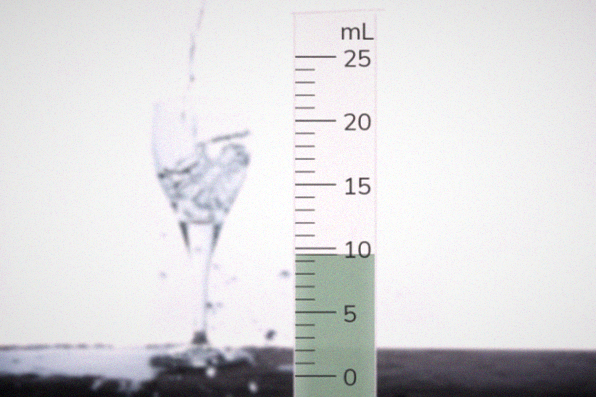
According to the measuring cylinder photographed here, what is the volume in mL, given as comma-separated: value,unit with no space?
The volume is 9.5,mL
